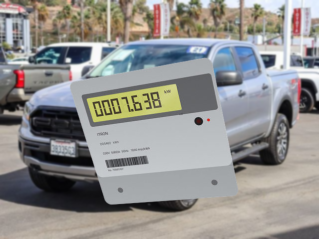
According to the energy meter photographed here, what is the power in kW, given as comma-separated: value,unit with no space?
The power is 7.638,kW
